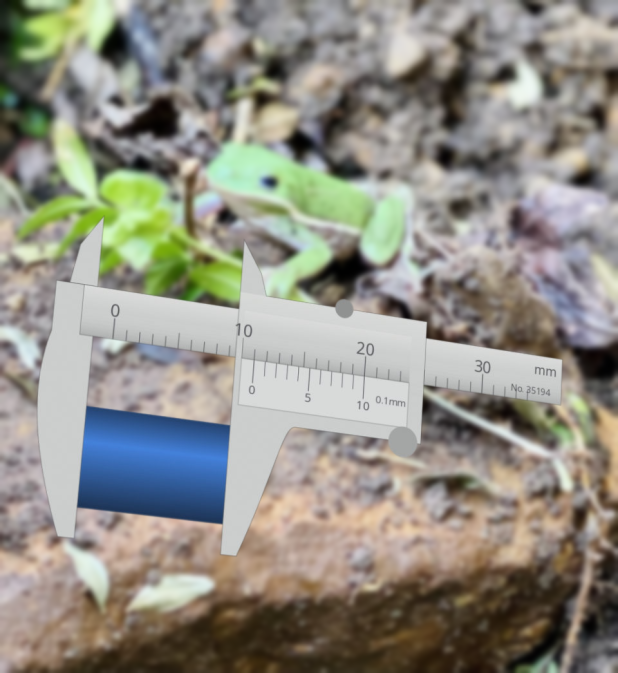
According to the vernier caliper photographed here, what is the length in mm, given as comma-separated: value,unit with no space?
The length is 11.0,mm
